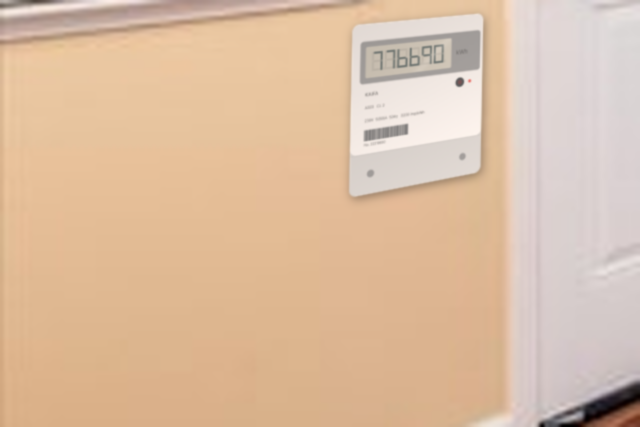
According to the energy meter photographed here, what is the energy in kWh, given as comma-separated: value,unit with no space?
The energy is 776690,kWh
